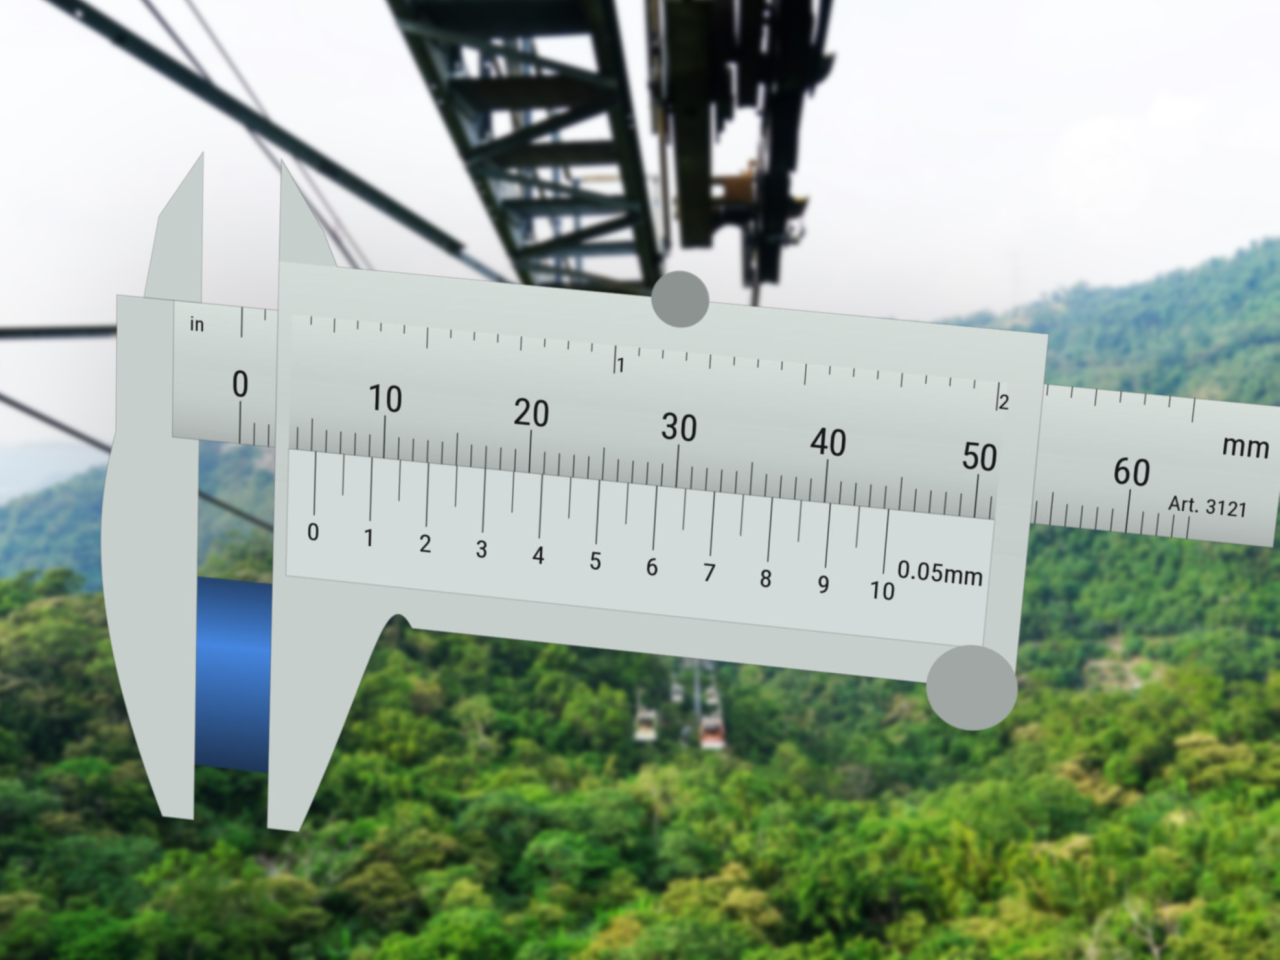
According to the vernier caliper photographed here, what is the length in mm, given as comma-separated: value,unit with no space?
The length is 5.3,mm
